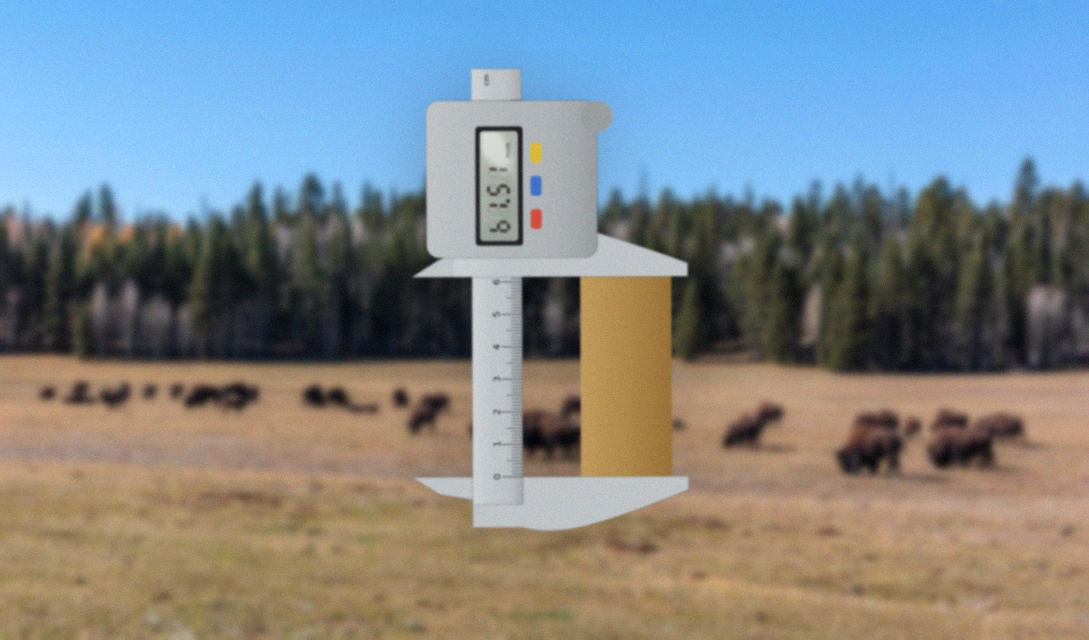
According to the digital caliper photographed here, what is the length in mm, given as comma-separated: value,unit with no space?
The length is 61.51,mm
